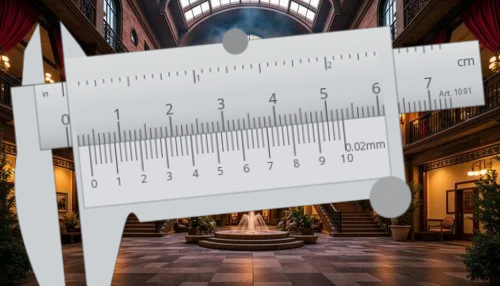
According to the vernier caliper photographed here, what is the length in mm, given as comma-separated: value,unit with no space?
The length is 4.0,mm
